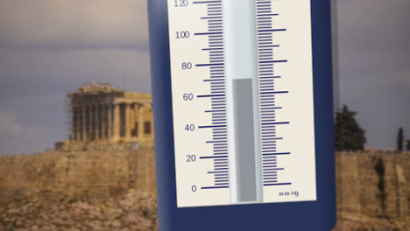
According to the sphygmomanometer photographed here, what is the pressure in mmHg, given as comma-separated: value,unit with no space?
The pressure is 70,mmHg
